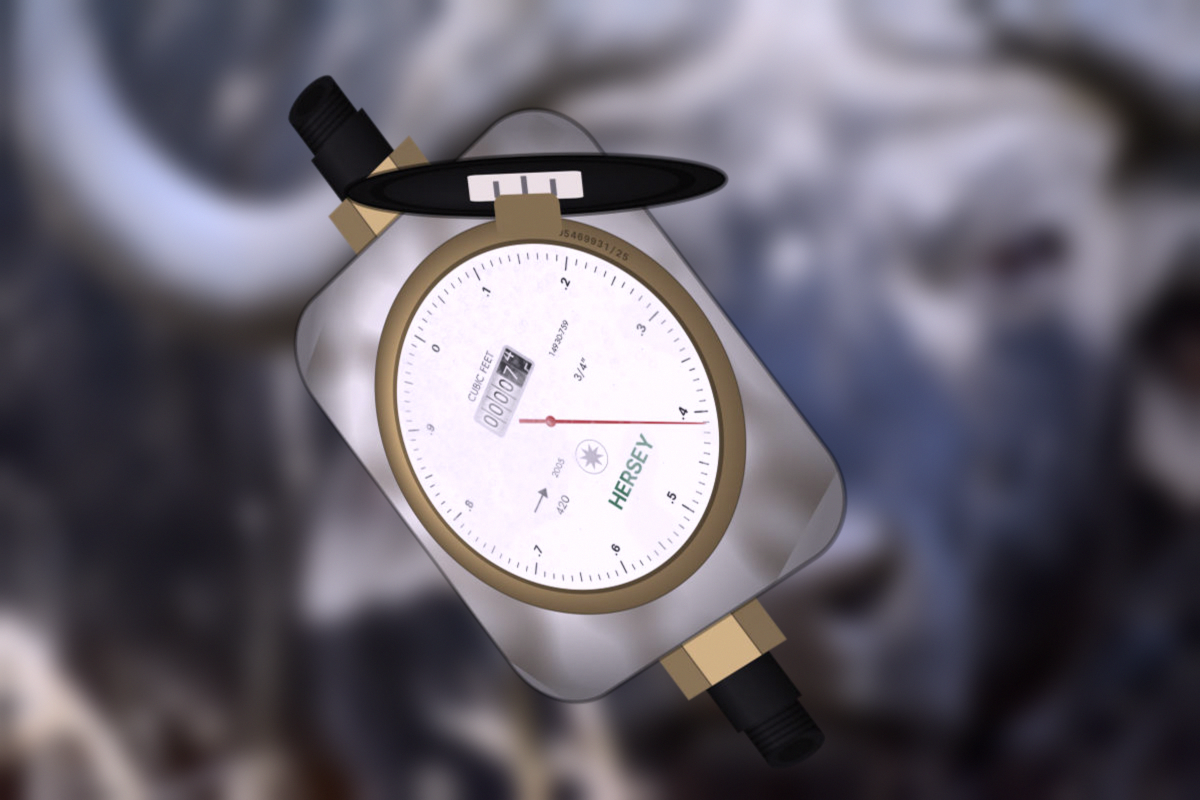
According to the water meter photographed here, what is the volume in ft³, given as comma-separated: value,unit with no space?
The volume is 74.41,ft³
